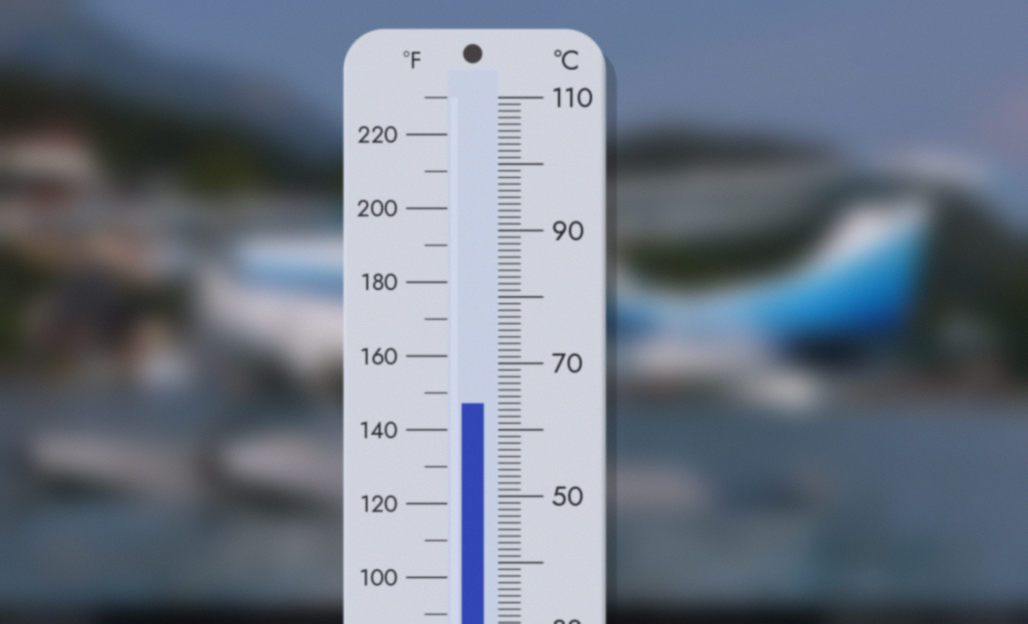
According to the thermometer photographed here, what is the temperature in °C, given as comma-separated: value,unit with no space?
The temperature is 64,°C
